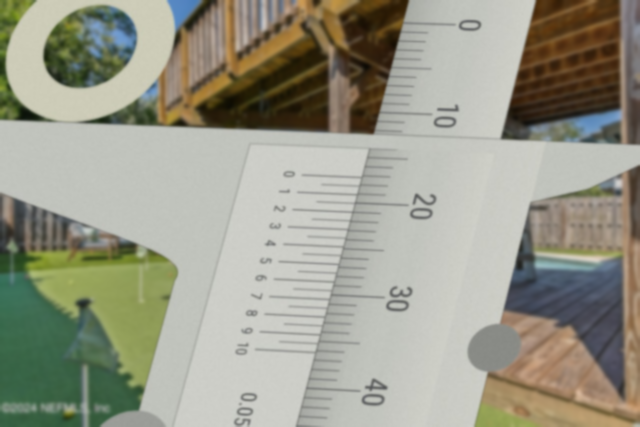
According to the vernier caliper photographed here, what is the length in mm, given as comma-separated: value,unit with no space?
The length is 17.2,mm
